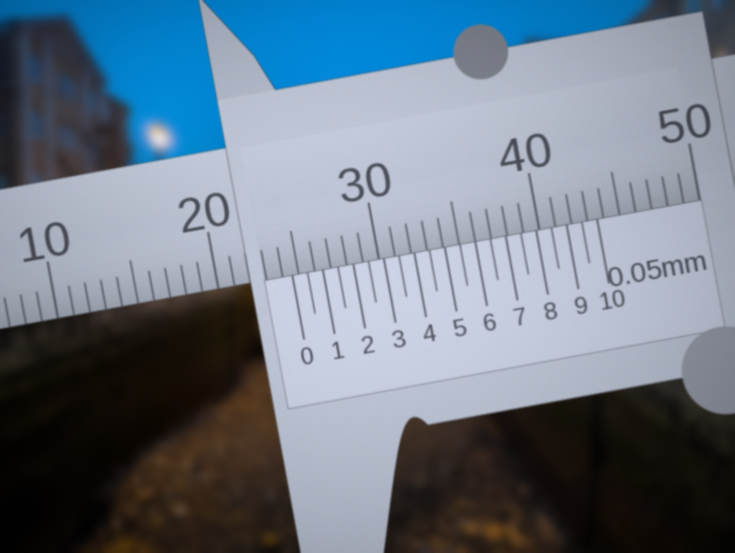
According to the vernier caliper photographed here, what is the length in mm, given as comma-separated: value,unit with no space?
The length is 24.6,mm
